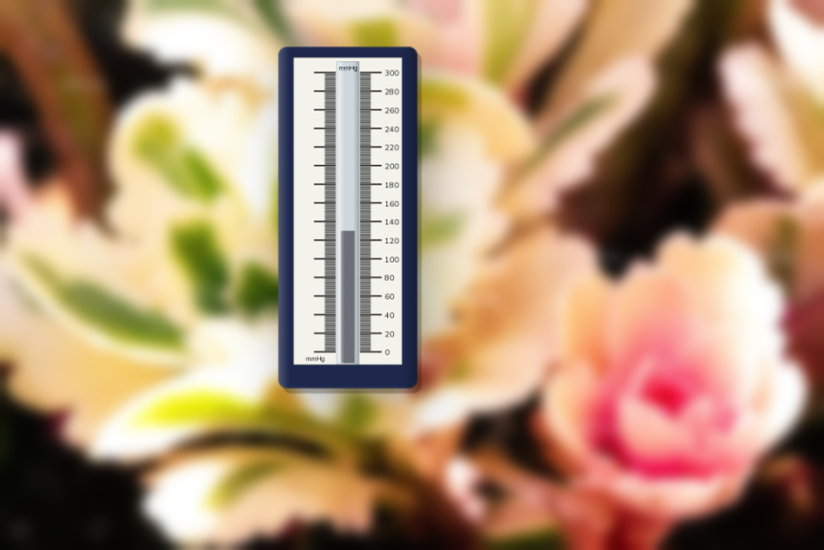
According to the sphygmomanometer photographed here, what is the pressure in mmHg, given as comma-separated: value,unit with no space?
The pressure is 130,mmHg
